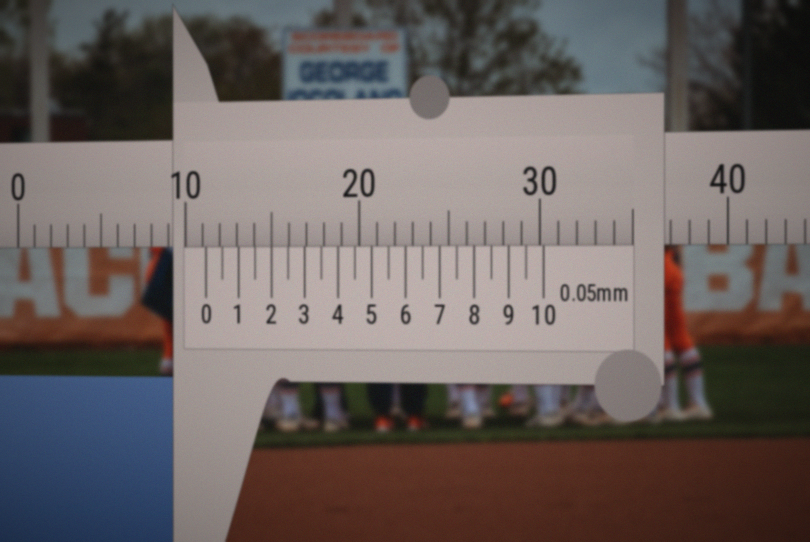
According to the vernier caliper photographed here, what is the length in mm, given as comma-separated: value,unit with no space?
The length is 11.2,mm
